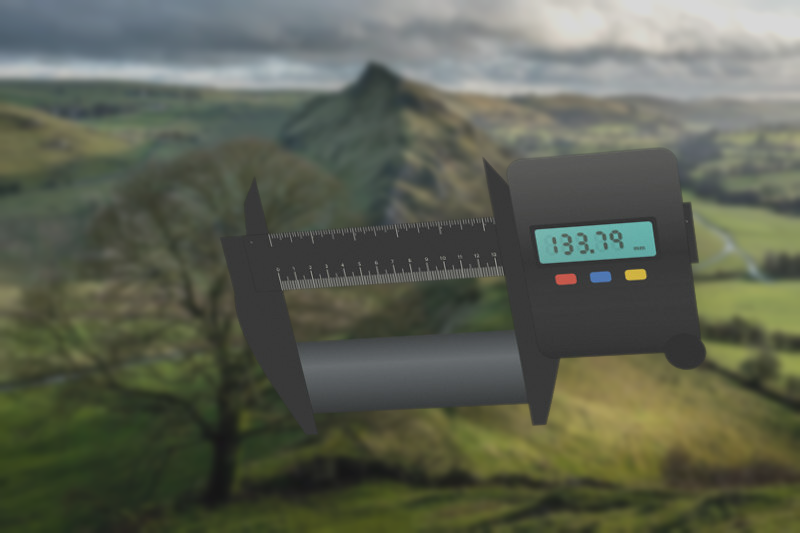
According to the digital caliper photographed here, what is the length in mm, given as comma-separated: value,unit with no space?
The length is 133.79,mm
